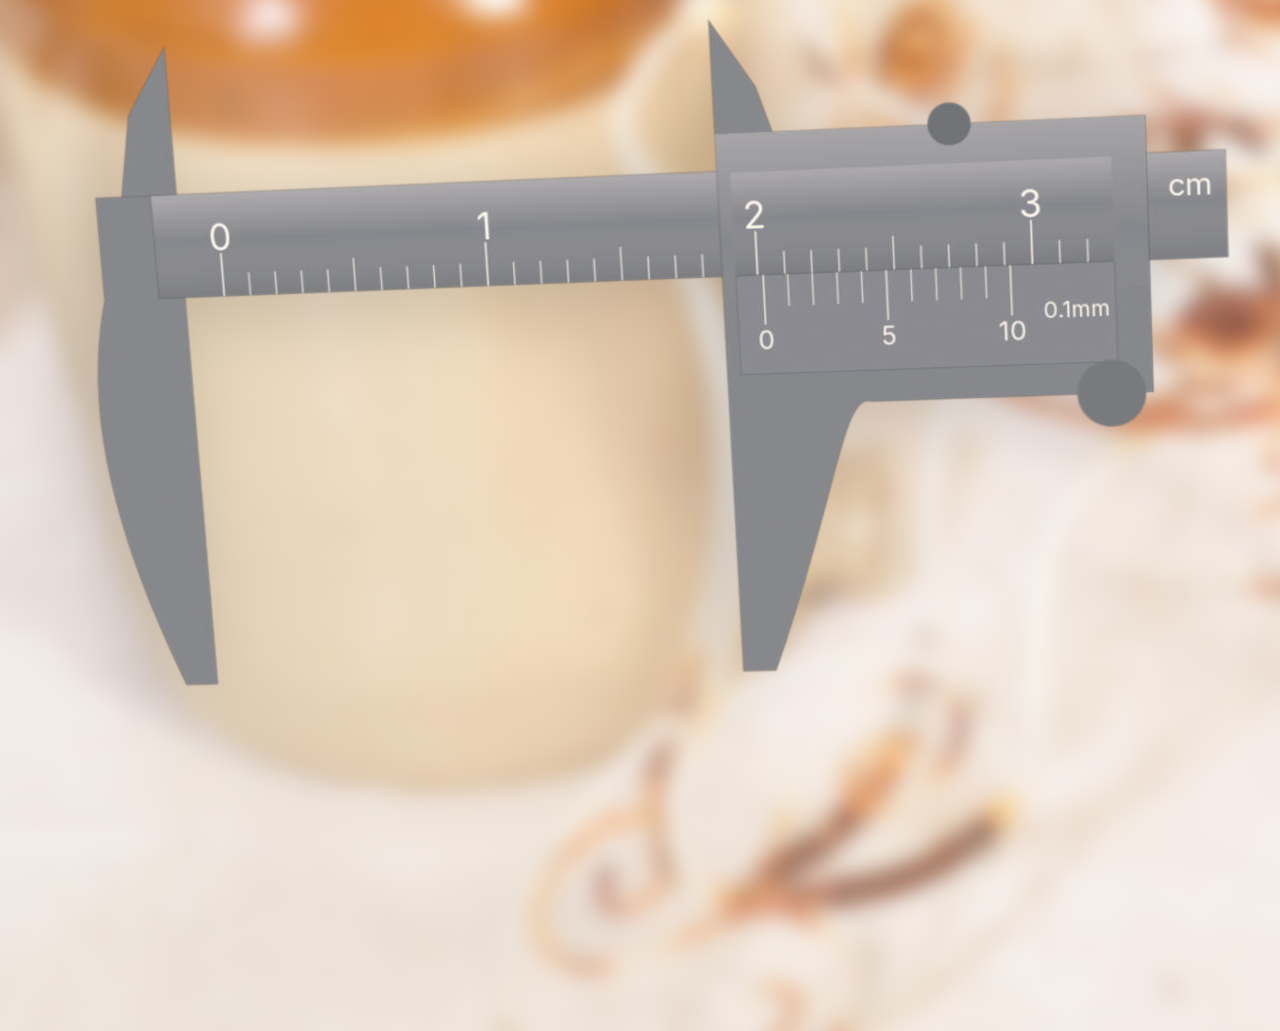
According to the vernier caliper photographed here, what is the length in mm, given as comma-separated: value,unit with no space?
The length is 20.2,mm
